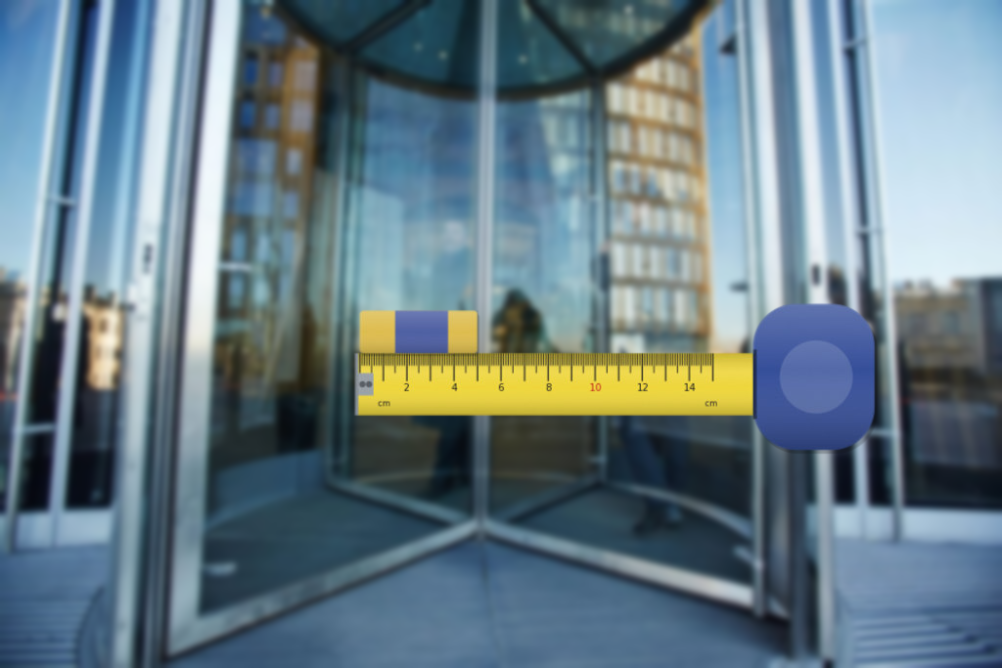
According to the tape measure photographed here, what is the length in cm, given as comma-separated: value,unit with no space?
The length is 5,cm
